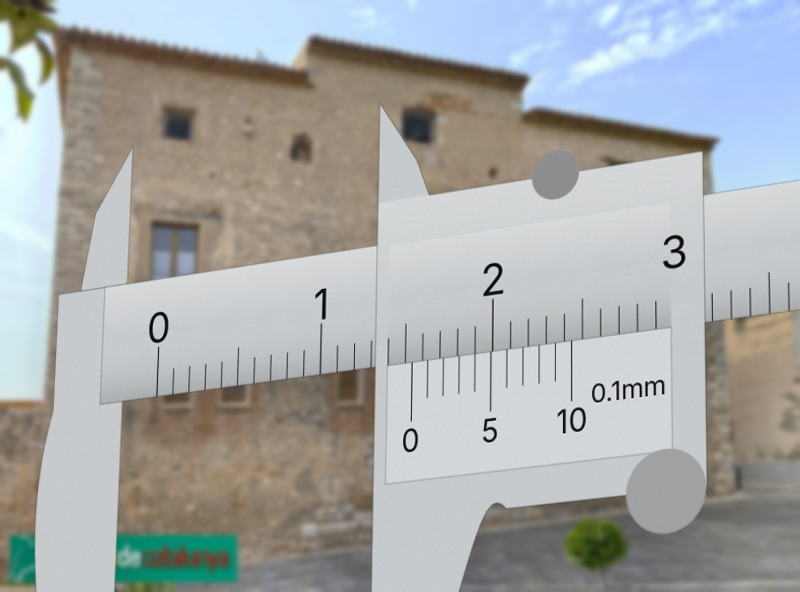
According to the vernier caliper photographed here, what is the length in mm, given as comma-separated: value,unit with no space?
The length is 15.4,mm
